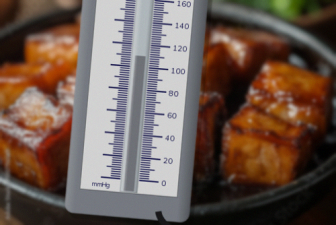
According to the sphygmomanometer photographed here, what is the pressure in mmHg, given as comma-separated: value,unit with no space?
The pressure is 110,mmHg
